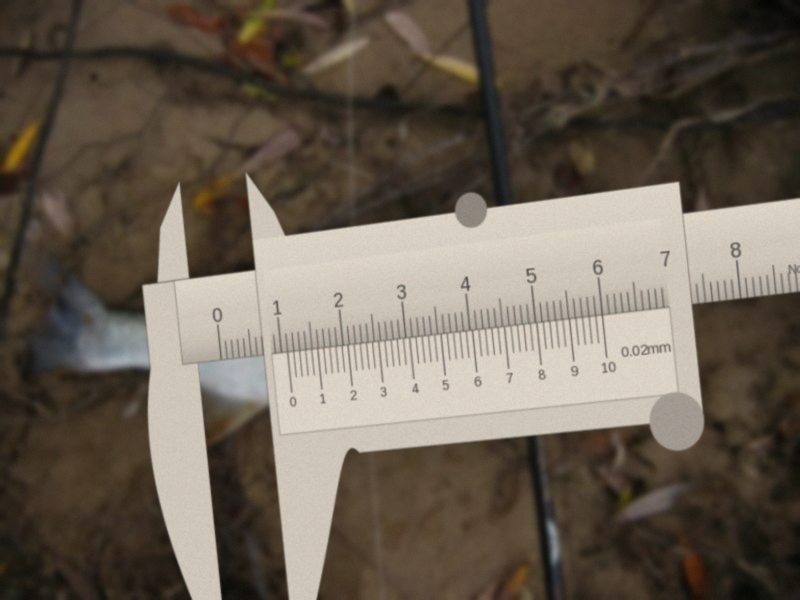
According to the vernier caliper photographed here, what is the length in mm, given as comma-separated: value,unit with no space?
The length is 11.0,mm
